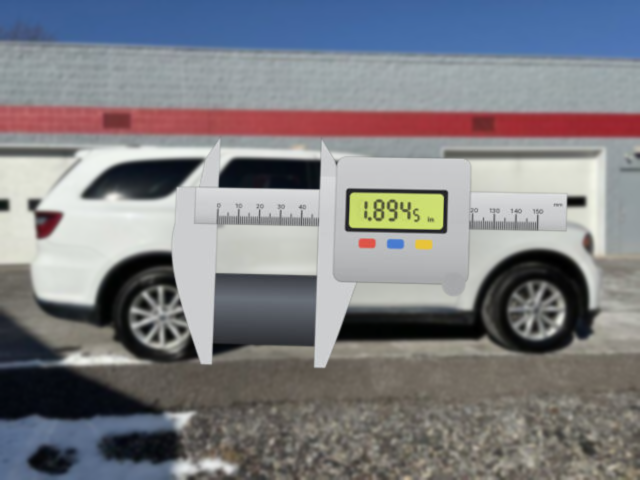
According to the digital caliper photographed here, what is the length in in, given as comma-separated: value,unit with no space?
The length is 1.8945,in
